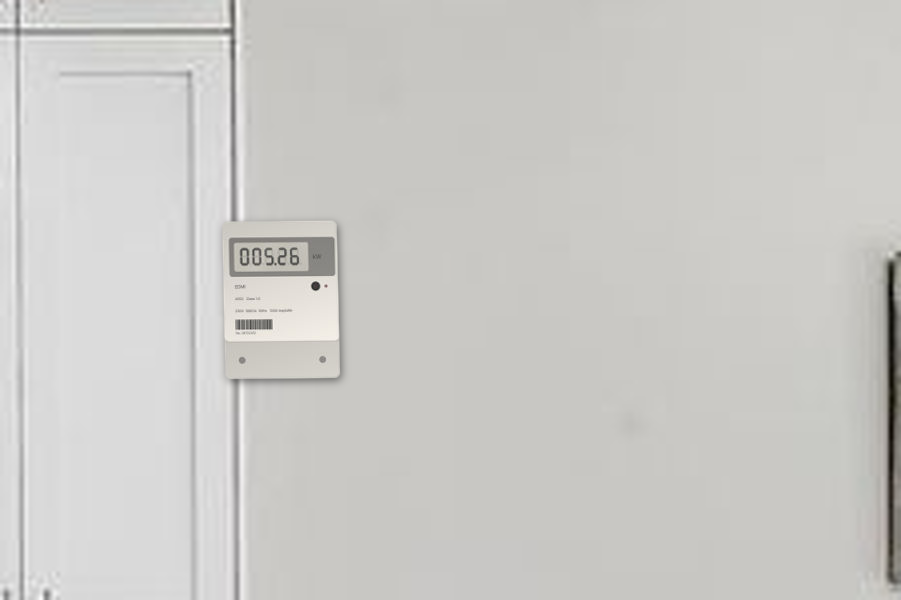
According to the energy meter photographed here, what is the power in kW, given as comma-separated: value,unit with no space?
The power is 5.26,kW
